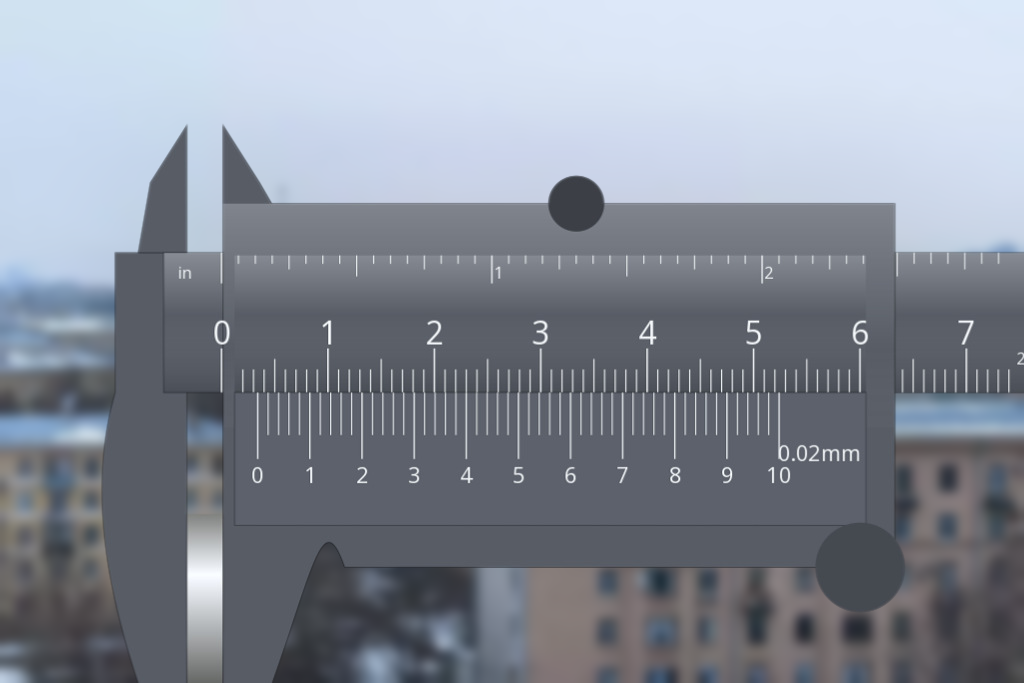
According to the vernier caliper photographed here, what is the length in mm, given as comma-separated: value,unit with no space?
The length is 3.4,mm
